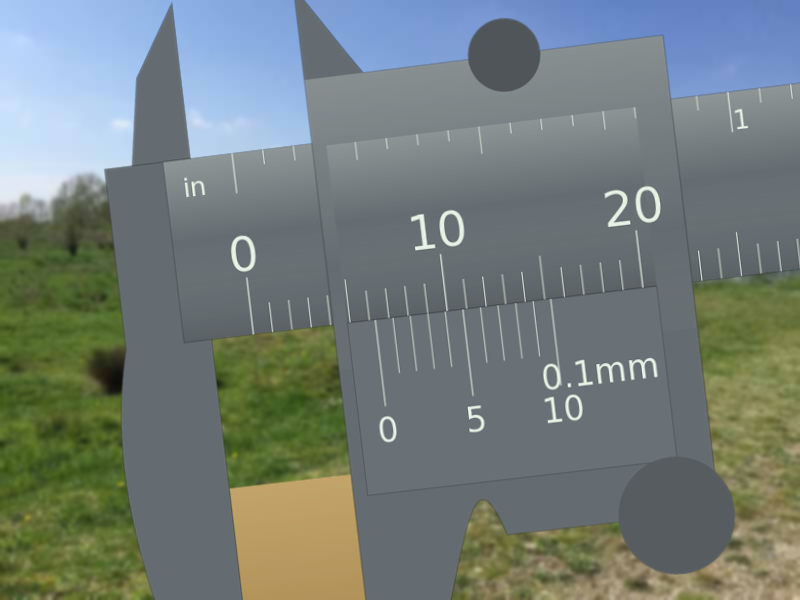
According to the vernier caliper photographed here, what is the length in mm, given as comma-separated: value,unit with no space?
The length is 6.3,mm
